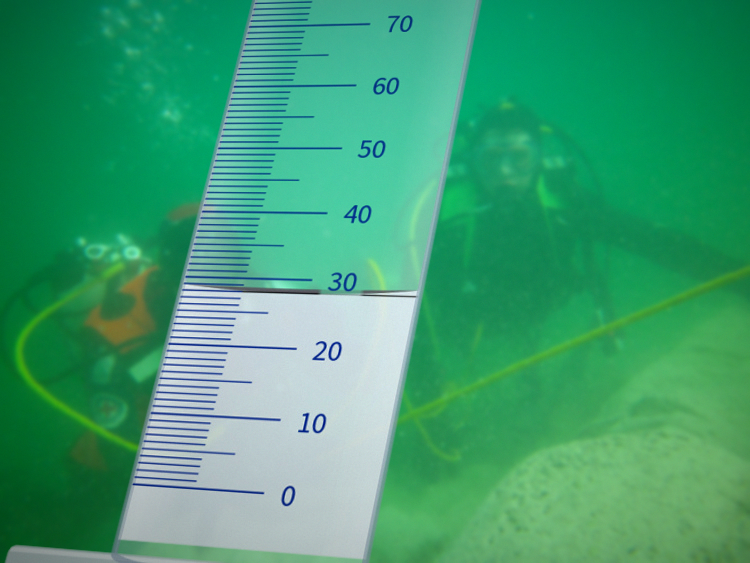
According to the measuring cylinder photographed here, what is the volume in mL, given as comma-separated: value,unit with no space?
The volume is 28,mL
